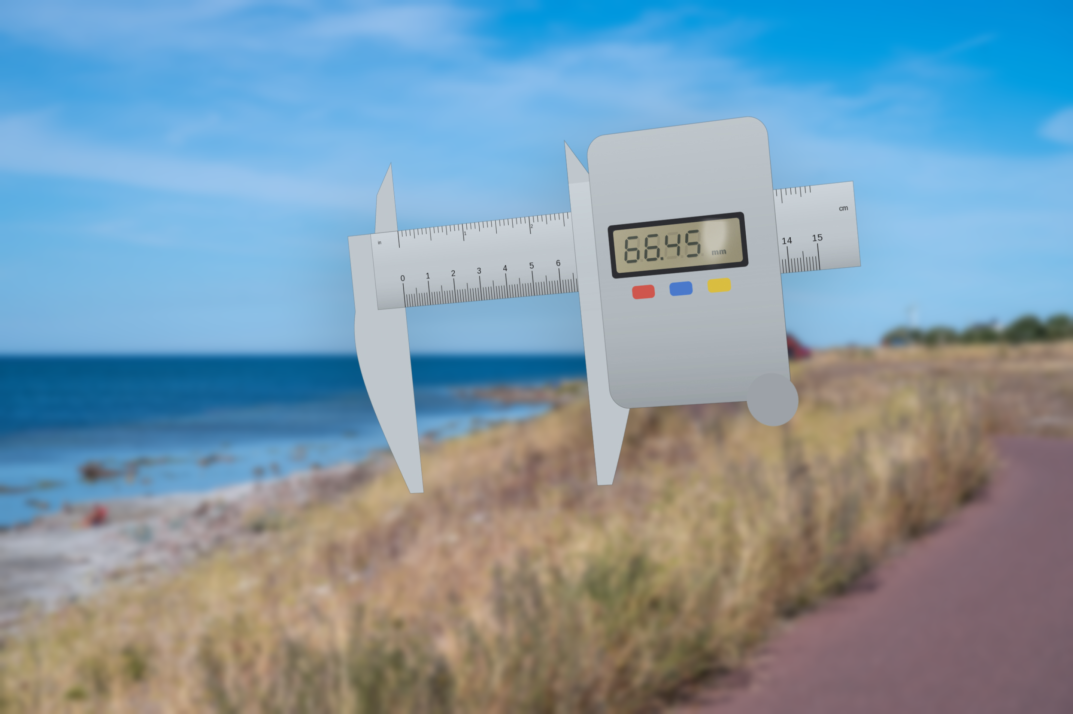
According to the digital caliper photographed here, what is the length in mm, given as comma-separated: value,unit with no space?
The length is 66.45,mm
